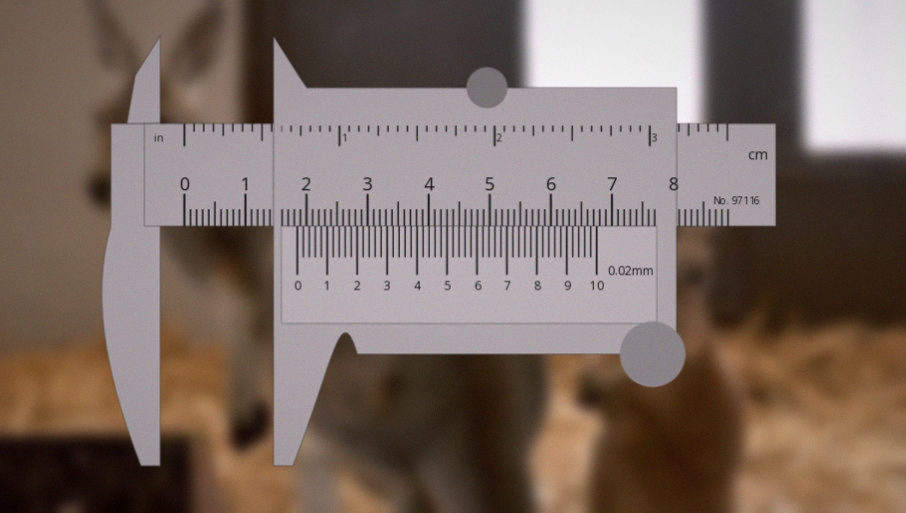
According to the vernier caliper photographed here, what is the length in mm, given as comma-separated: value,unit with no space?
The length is 18.5,mm
